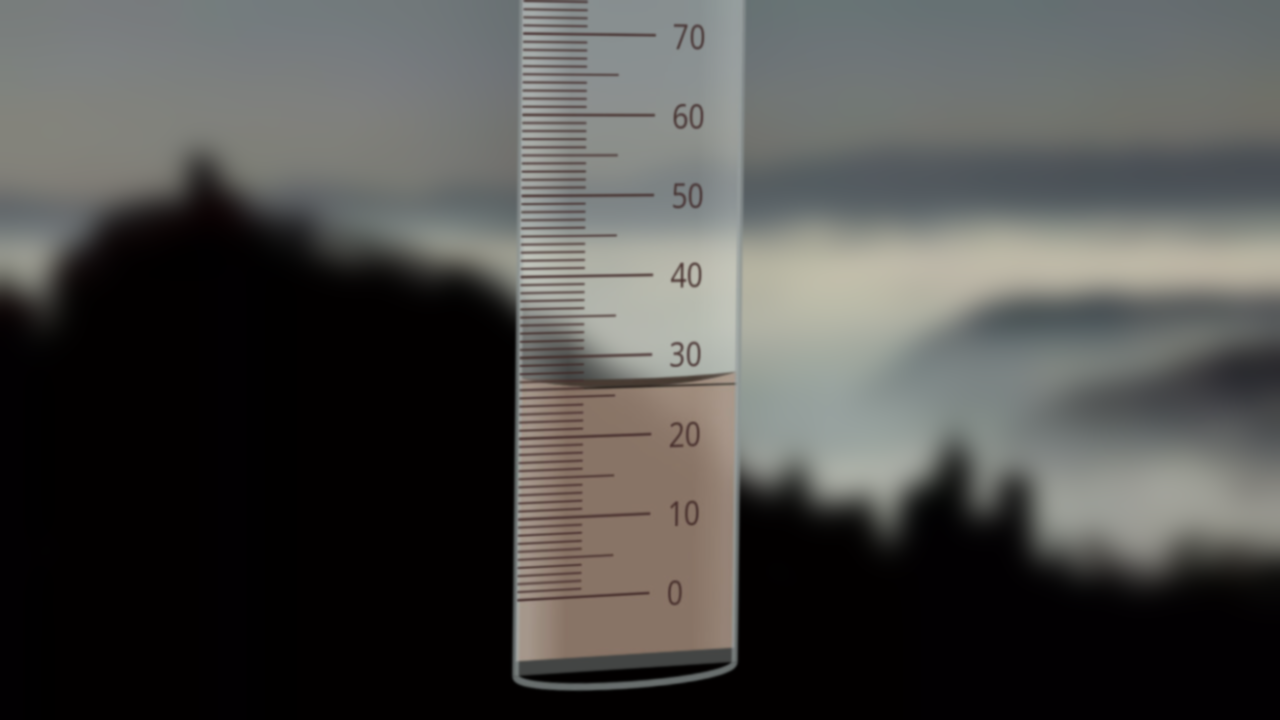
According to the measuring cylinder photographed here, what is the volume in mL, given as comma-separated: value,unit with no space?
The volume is 26,mL
